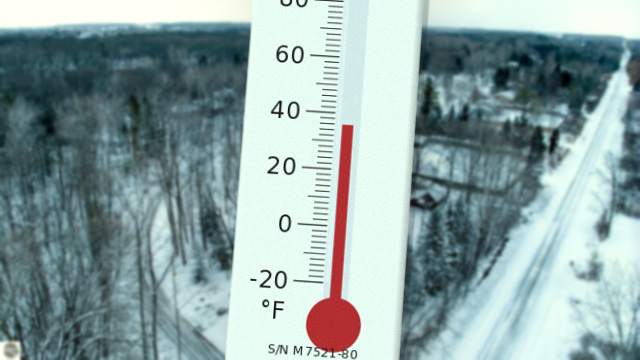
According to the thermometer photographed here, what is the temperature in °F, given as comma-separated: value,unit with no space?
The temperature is 36,°F
